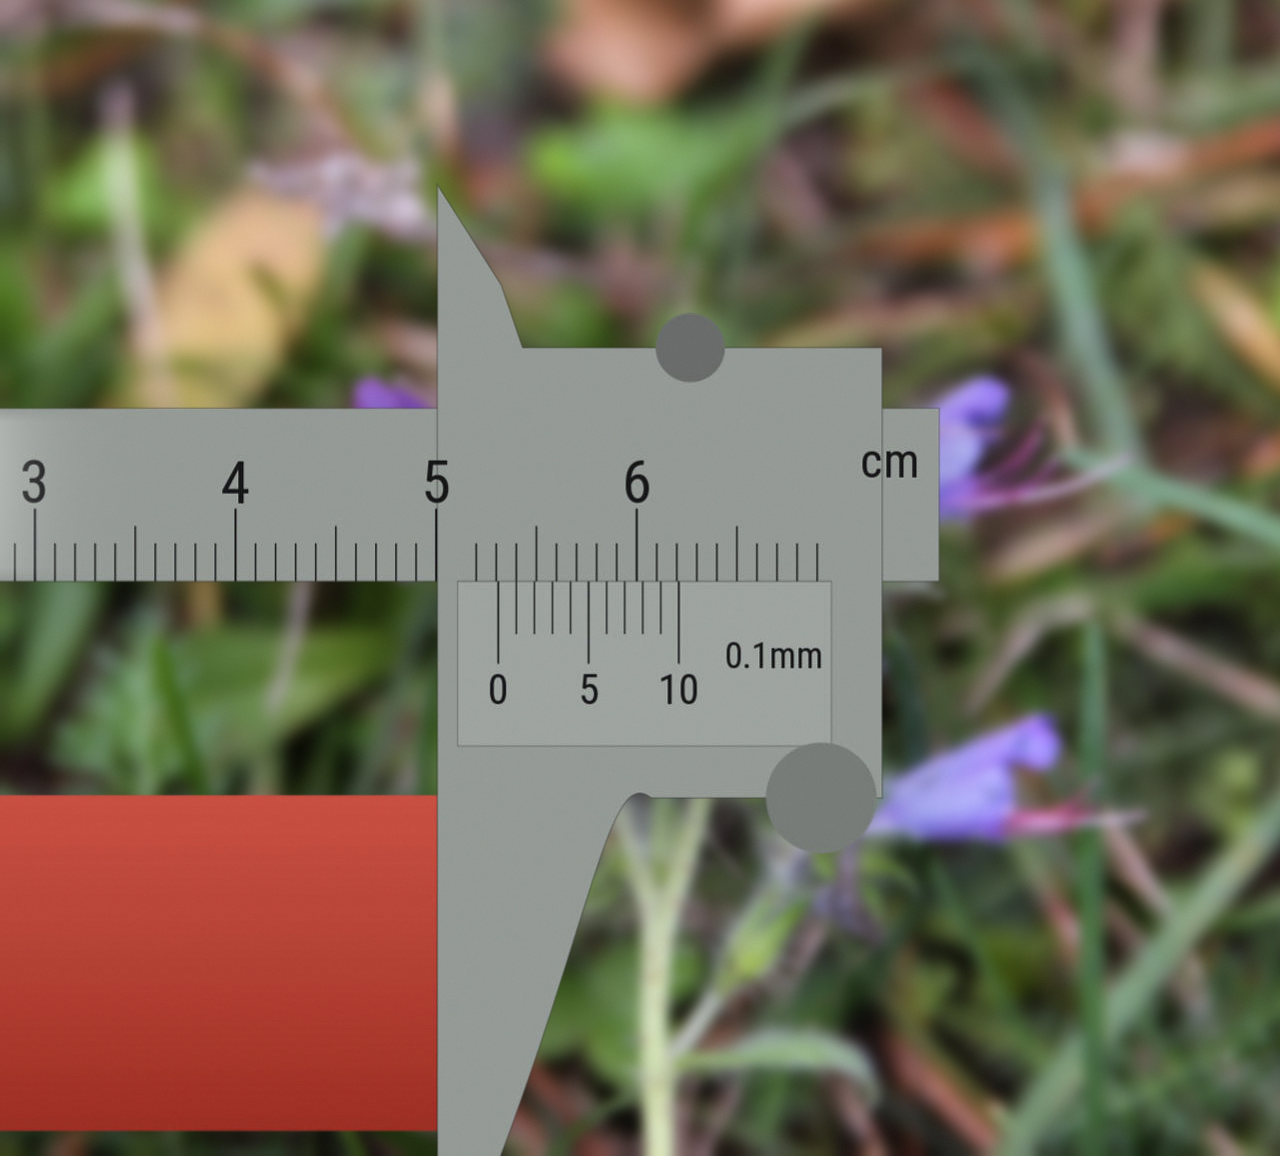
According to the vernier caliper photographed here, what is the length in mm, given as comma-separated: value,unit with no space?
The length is 53.1,mm
